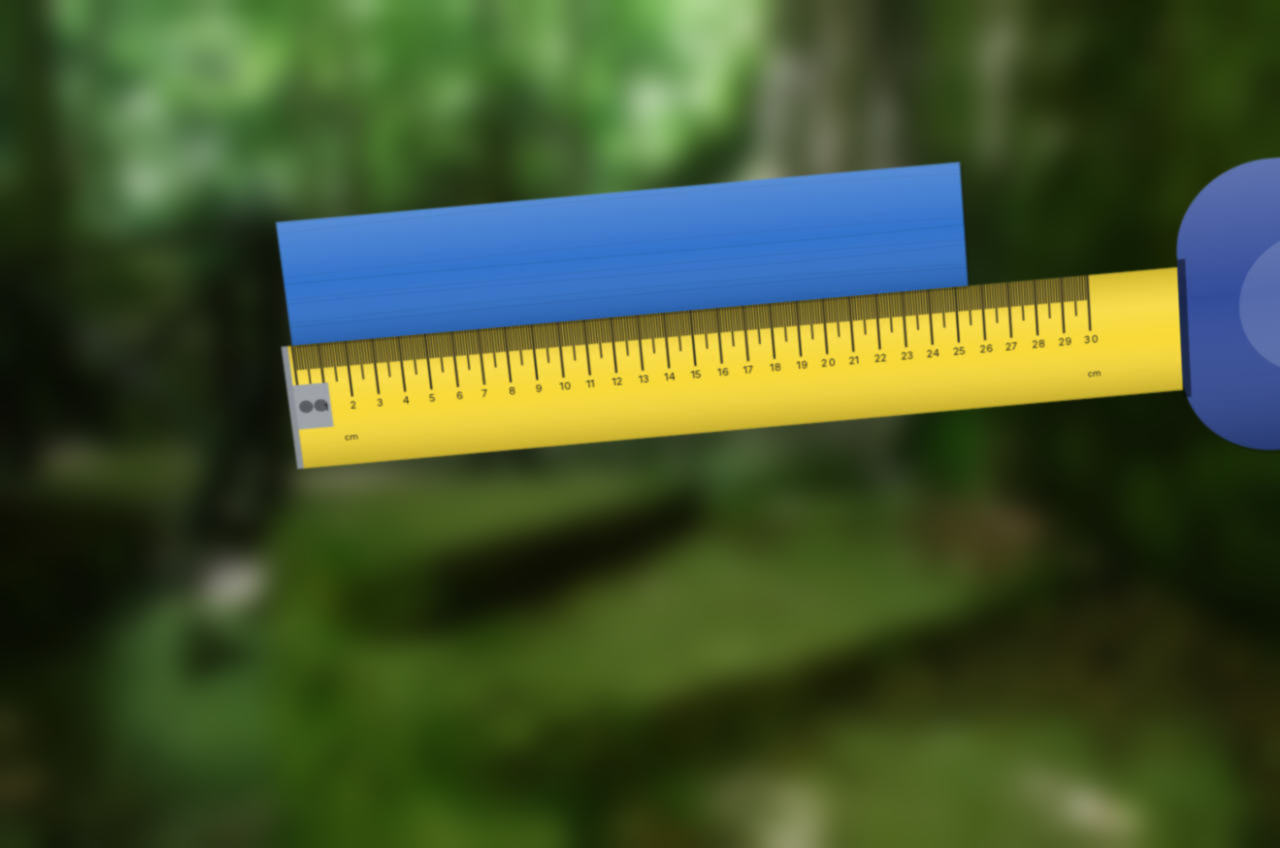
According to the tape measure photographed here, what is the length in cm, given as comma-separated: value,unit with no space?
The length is 25.5,cm
